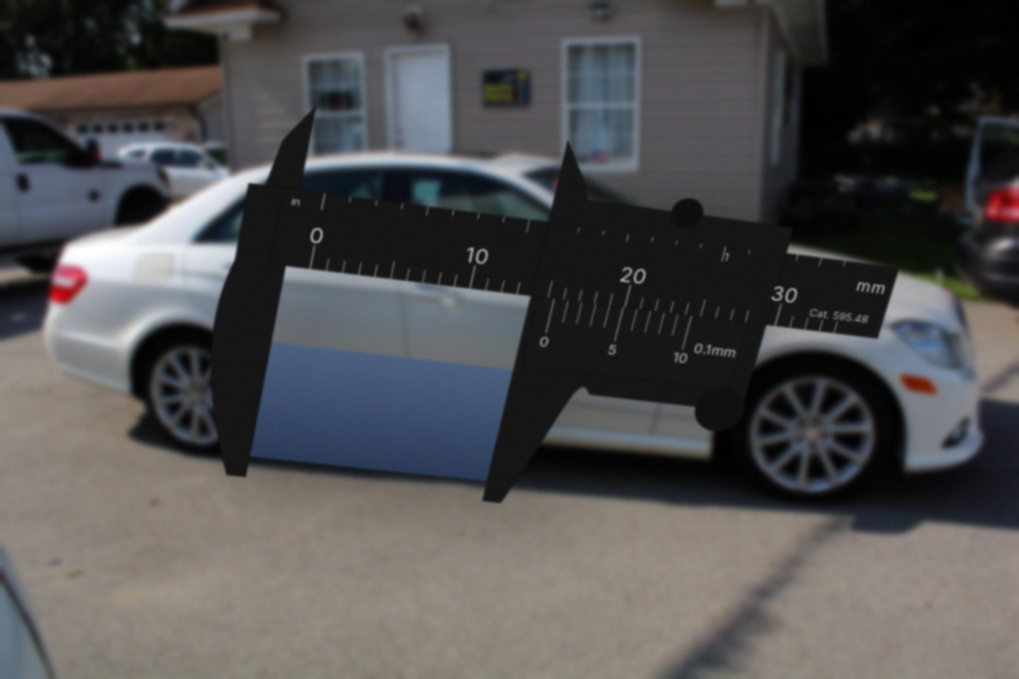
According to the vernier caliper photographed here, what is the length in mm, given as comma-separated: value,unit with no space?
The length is 15.4,mm
